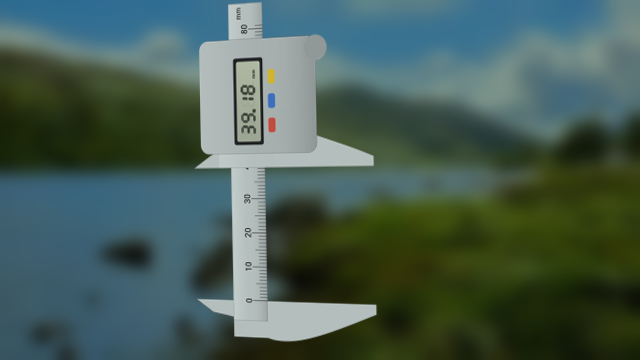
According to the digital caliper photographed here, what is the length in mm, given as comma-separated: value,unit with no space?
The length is 39.18,mm
